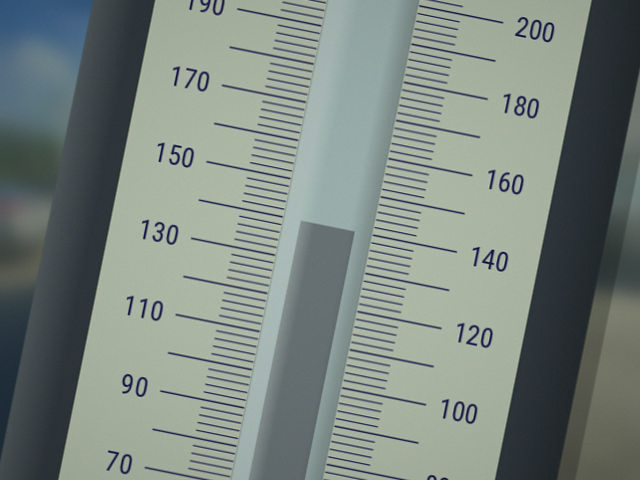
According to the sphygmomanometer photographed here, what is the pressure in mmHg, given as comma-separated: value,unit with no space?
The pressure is 140,mmHg
